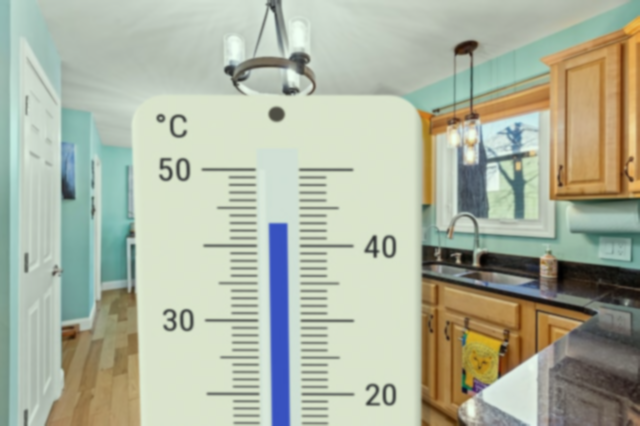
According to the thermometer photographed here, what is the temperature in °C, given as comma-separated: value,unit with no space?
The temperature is 43,°C
